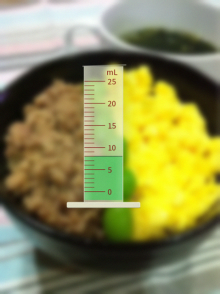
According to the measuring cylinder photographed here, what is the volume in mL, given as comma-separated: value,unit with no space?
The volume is 8,mL
